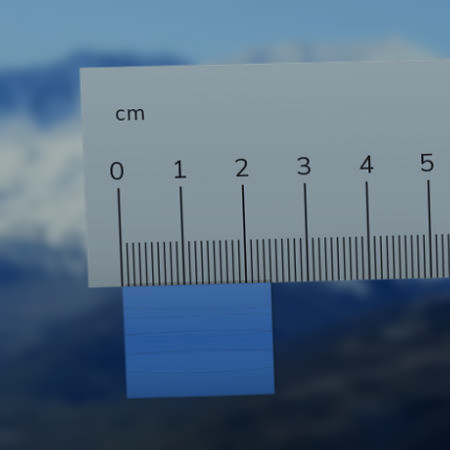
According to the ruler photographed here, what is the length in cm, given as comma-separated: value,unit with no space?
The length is 2.4,cm
